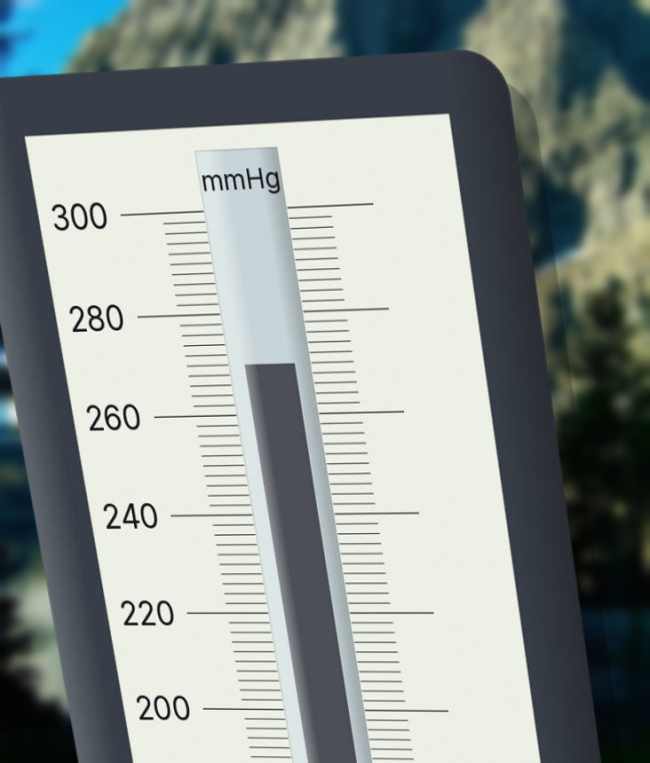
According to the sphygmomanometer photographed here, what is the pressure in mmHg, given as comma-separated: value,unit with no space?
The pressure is 270,mmHg
